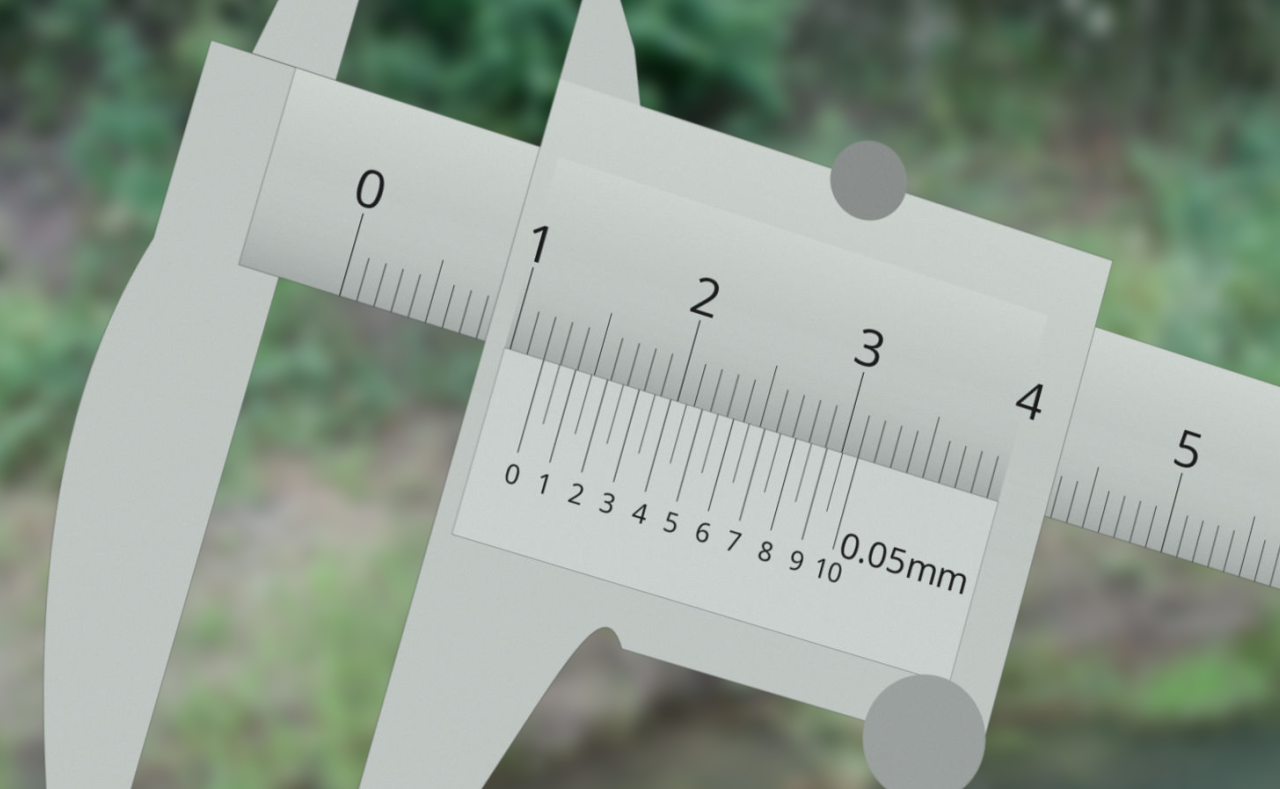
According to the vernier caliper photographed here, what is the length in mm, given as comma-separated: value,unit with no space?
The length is 12.0,mm
